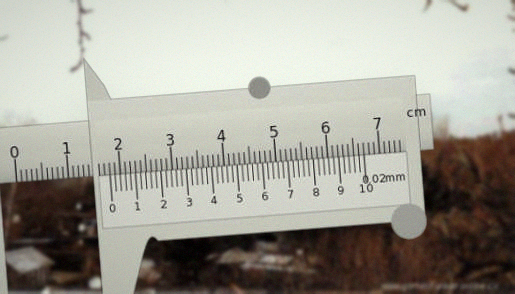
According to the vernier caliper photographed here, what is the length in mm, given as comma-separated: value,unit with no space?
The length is 18.0,mm
